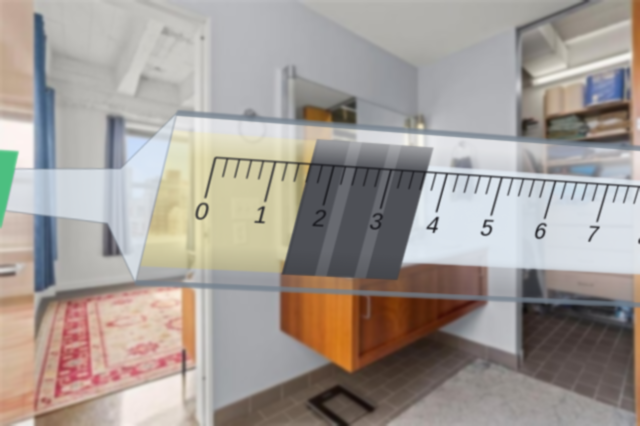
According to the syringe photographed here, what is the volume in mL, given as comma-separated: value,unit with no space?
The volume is 1.6,mL
